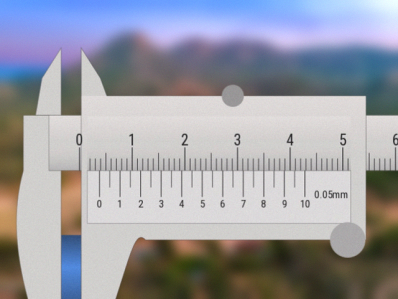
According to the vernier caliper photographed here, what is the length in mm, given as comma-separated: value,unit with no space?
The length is 3.8,mm
